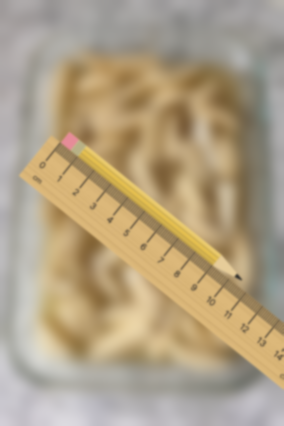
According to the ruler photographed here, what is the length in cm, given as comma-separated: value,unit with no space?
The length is 10.5,cm
